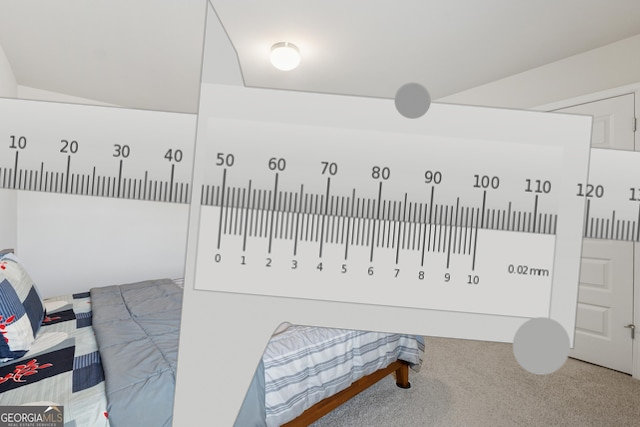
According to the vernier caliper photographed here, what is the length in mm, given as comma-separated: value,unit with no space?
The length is 50.0,mm
